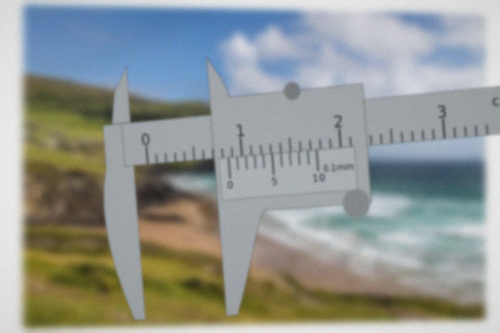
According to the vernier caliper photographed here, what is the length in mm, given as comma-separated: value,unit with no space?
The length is 8.6,mm
